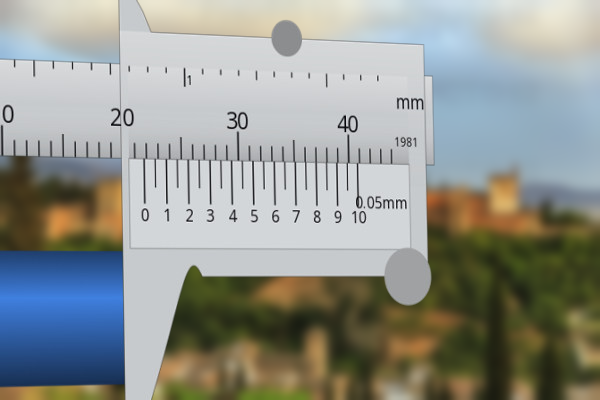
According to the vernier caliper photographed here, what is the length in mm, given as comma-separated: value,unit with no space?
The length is 21.8,mm
